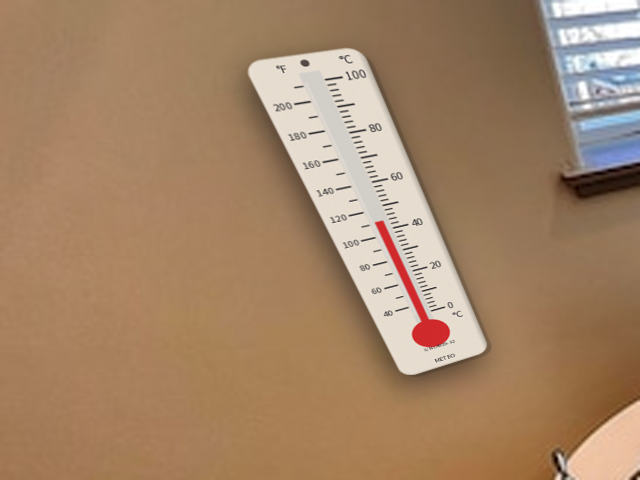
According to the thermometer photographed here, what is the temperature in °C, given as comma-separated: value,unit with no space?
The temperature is 44,°C
